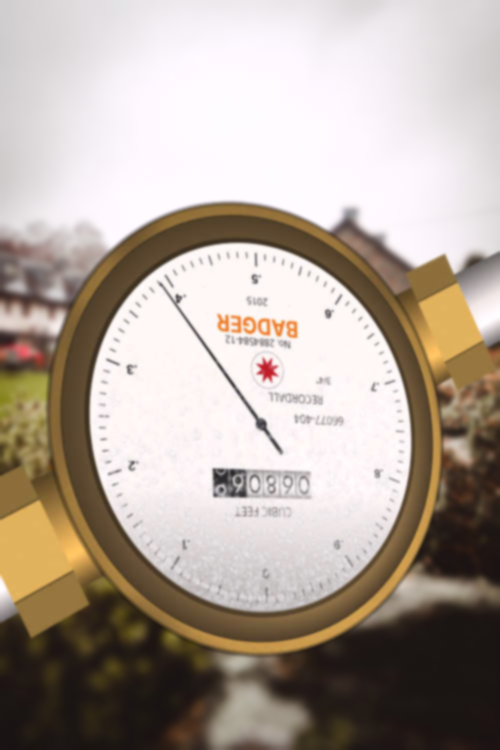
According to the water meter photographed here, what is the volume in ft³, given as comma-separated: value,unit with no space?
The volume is 68068.39,ft³
